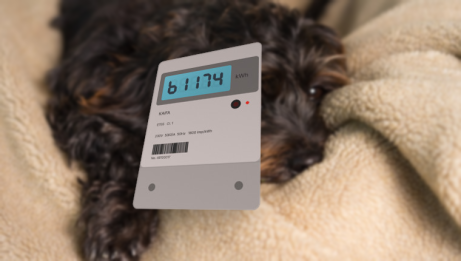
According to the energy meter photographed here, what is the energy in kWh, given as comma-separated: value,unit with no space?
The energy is 61174,kWh
